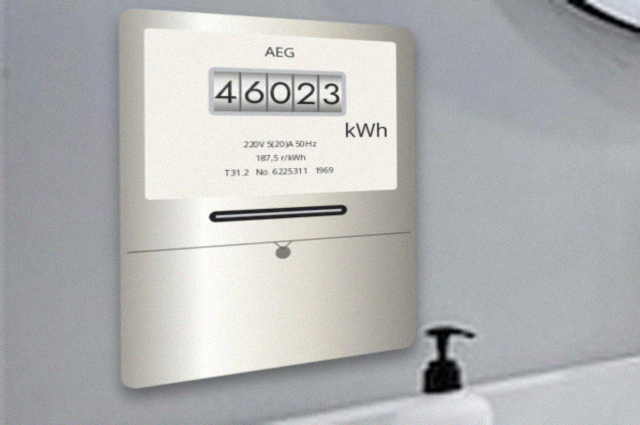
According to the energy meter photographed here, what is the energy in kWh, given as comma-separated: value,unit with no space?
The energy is 46023,kWh
